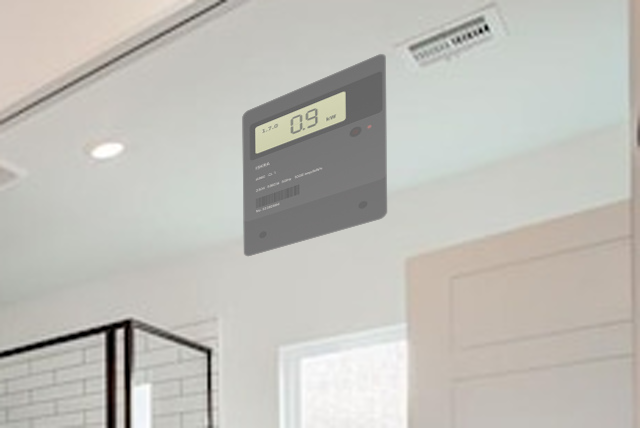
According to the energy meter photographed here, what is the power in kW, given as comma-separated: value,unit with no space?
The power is 0.9,kW
